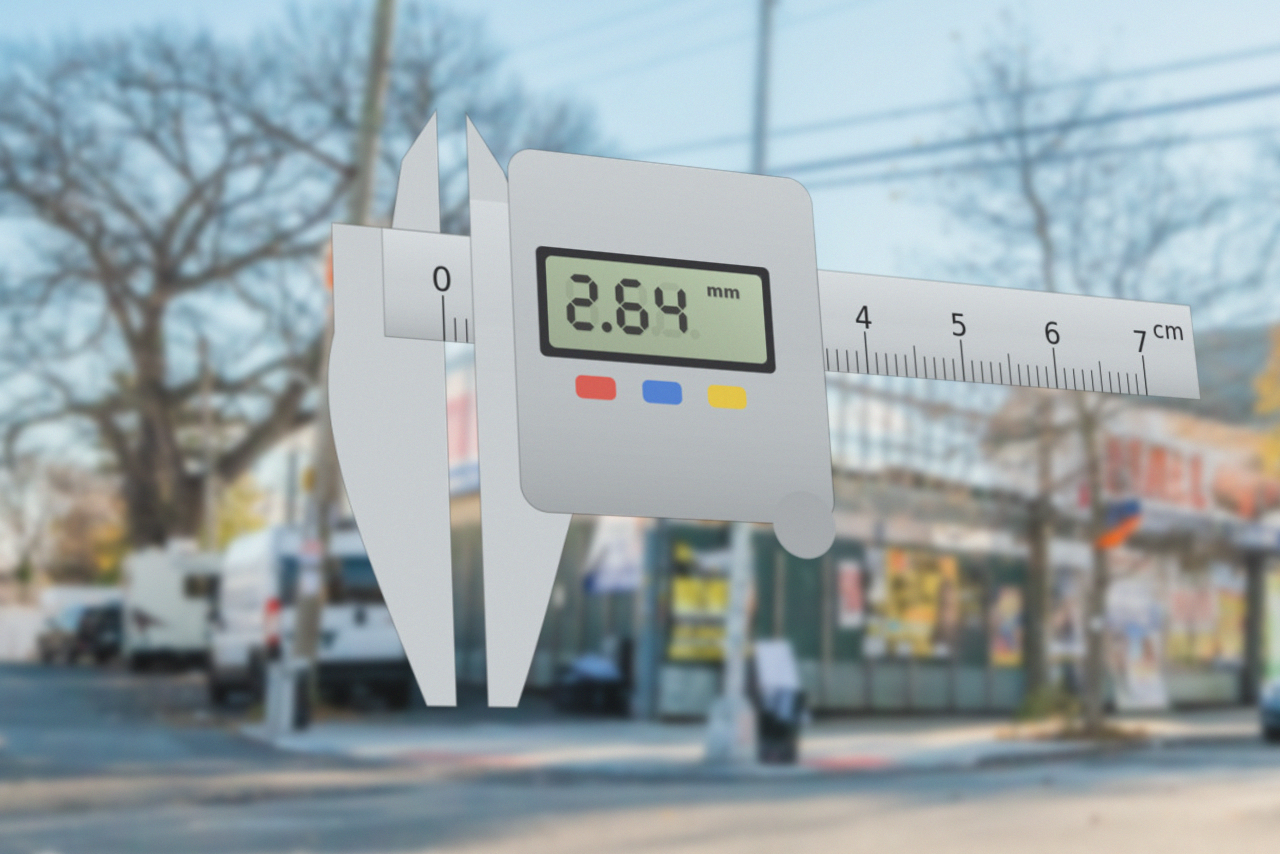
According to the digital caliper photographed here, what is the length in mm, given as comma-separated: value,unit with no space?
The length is 2.64,mm
